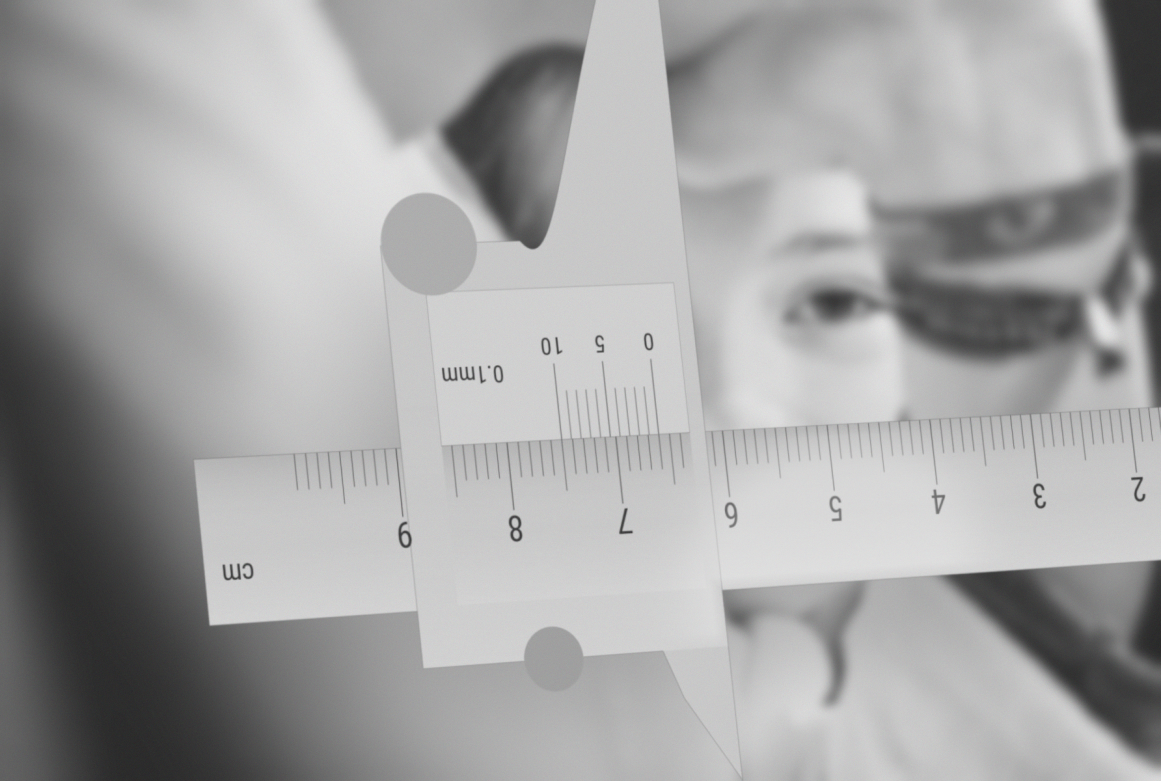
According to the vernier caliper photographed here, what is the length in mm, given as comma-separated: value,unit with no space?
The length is 66.0,mm
